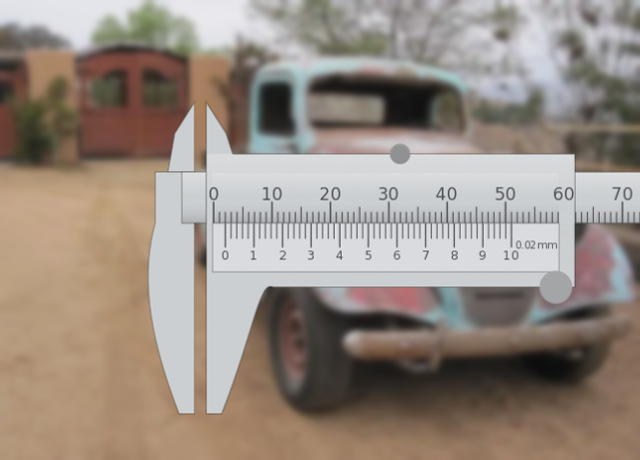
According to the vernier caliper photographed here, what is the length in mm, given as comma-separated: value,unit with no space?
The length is 2.0,mm
